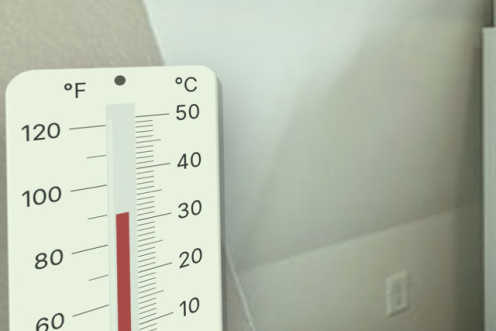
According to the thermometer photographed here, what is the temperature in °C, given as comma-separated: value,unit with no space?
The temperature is 32,°C
